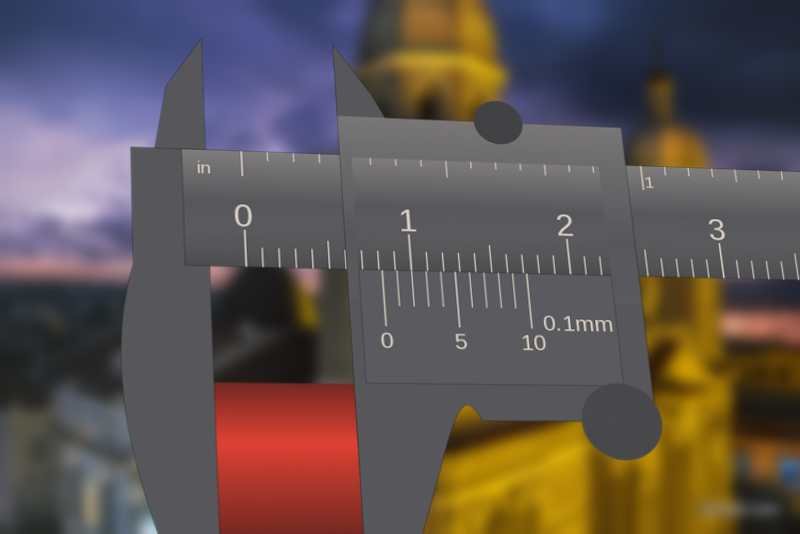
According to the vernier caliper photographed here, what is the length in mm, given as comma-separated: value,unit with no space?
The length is 8.2,mm
